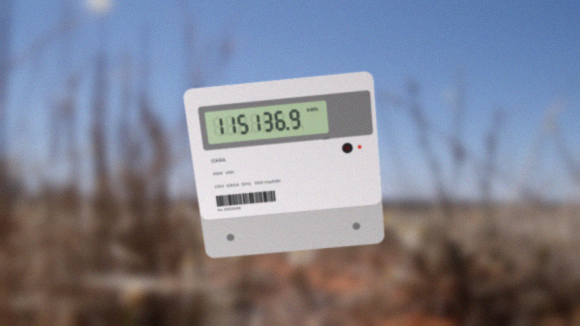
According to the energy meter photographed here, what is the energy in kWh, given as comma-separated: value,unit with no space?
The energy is 115136.9,kWh
